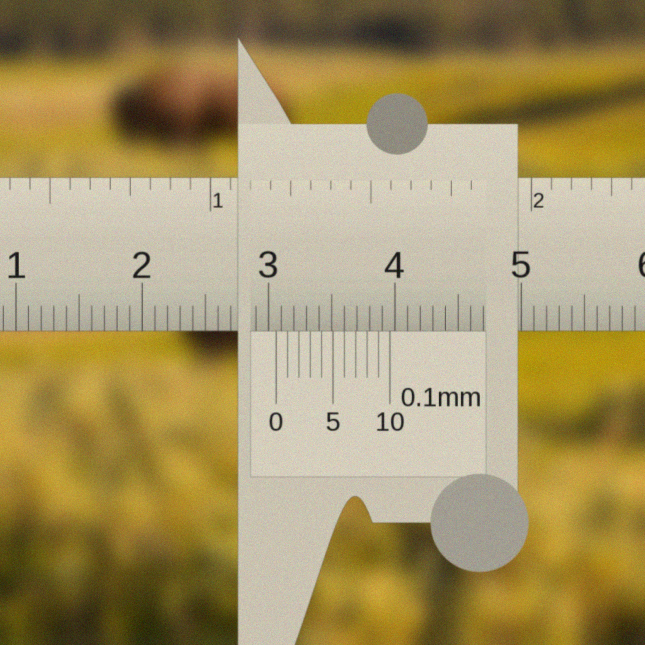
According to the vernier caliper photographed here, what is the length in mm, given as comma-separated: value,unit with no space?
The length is 30.6,mm
